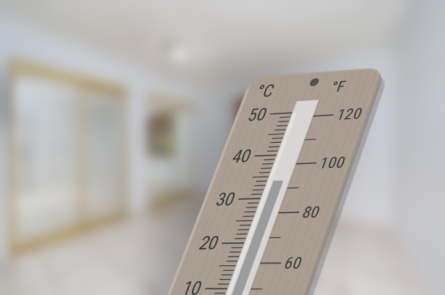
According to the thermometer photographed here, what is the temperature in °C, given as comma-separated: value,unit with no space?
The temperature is 34,°C
